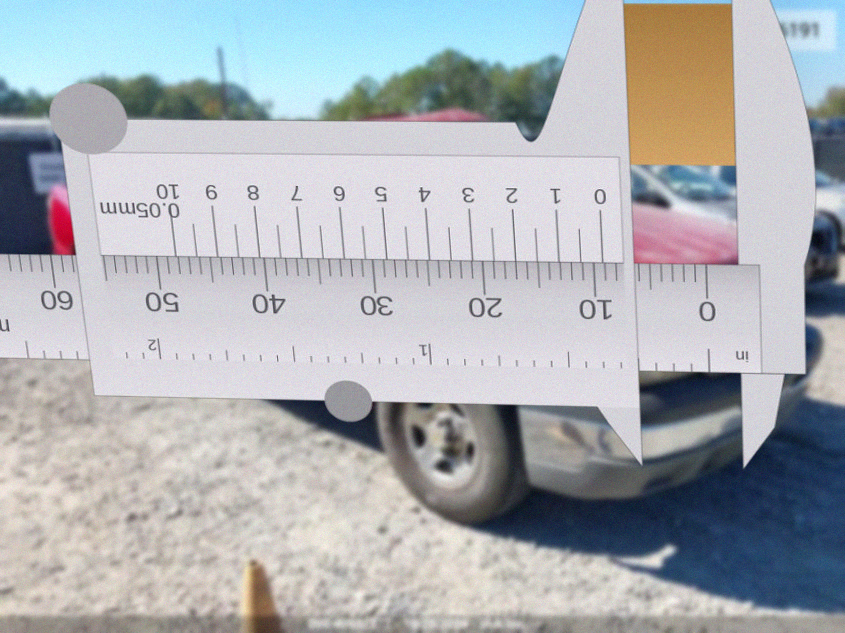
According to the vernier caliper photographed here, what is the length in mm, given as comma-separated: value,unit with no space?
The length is 9.2,mm
